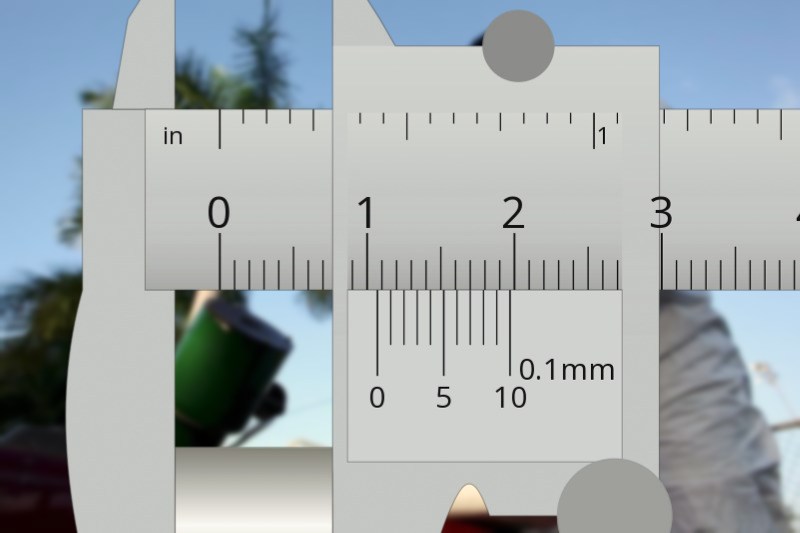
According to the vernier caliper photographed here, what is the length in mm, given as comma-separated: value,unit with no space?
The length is 10.7,mm
